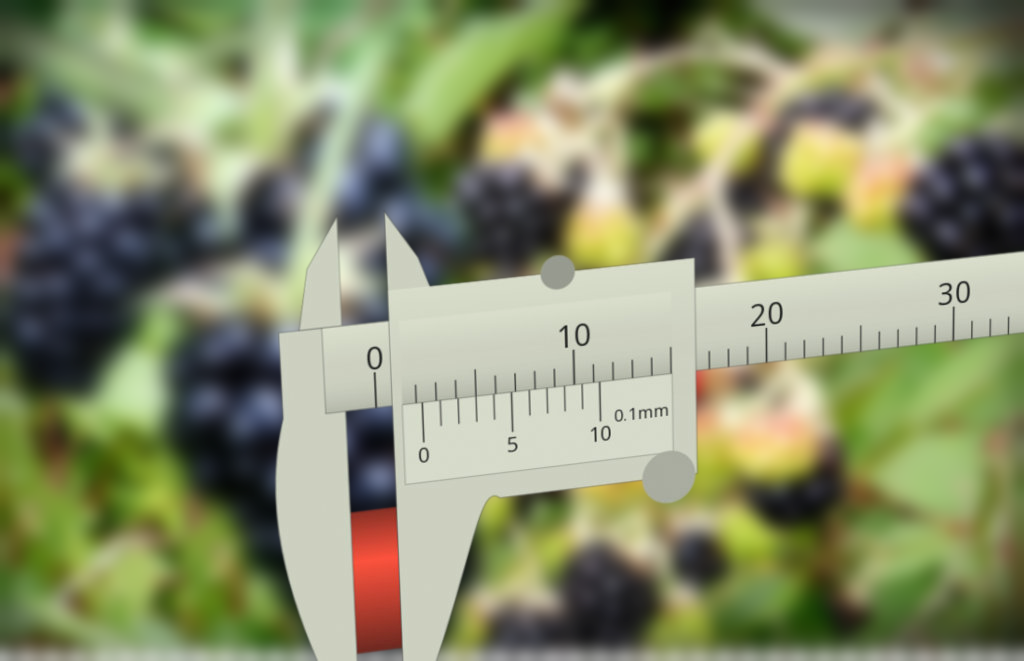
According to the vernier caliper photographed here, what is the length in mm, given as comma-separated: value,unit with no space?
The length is 2.3,mm
